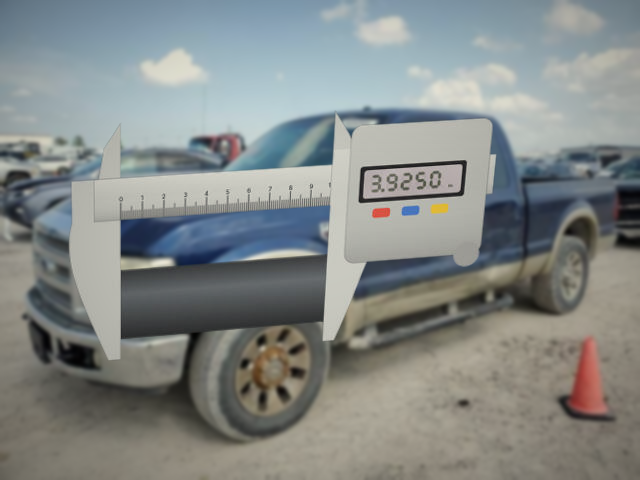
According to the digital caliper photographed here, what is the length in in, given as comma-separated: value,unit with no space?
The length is 3.9250,in
